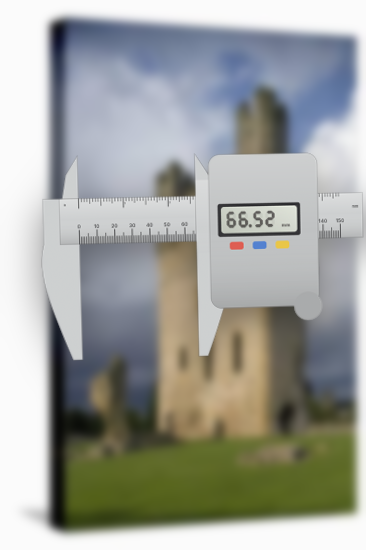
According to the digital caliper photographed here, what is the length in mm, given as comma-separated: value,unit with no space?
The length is 66.52,mm
